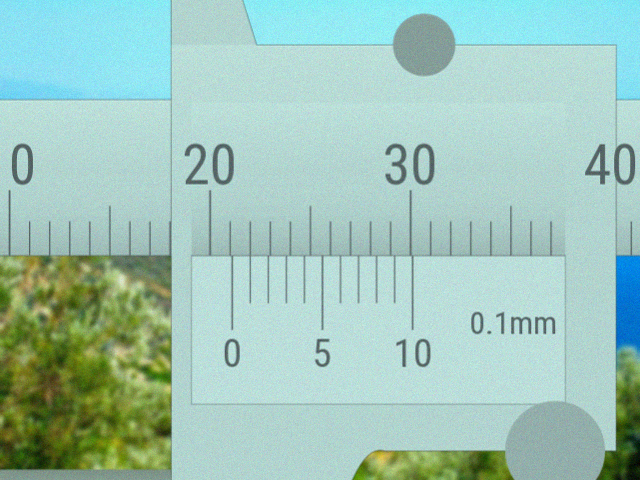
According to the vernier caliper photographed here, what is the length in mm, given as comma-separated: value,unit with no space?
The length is 21.1,mm
